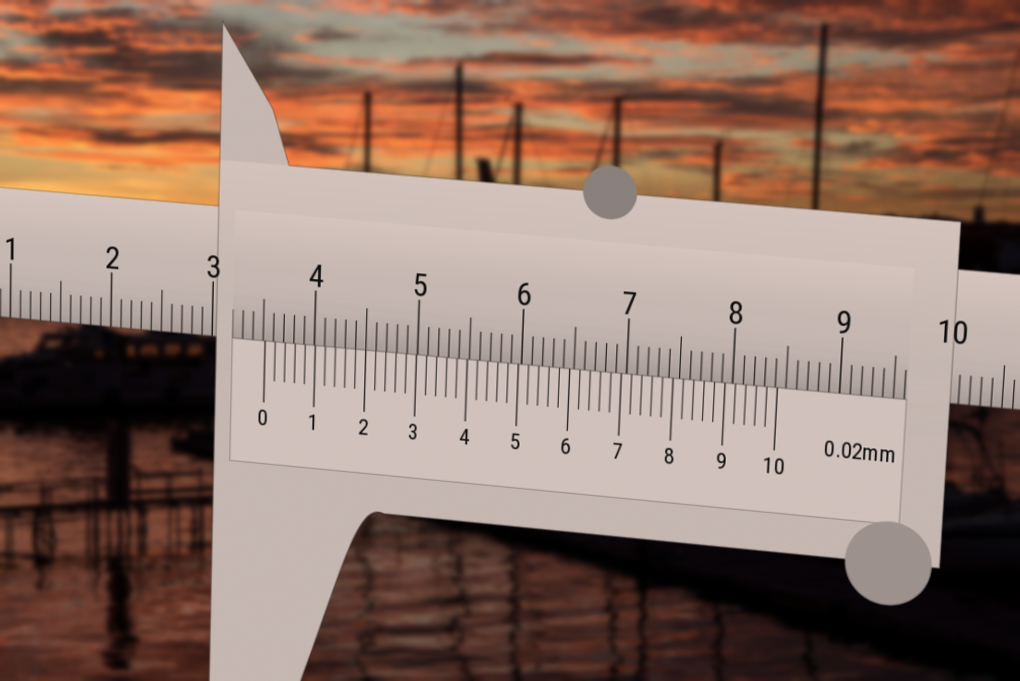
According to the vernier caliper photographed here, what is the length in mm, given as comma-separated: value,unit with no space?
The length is 35.2,mm
